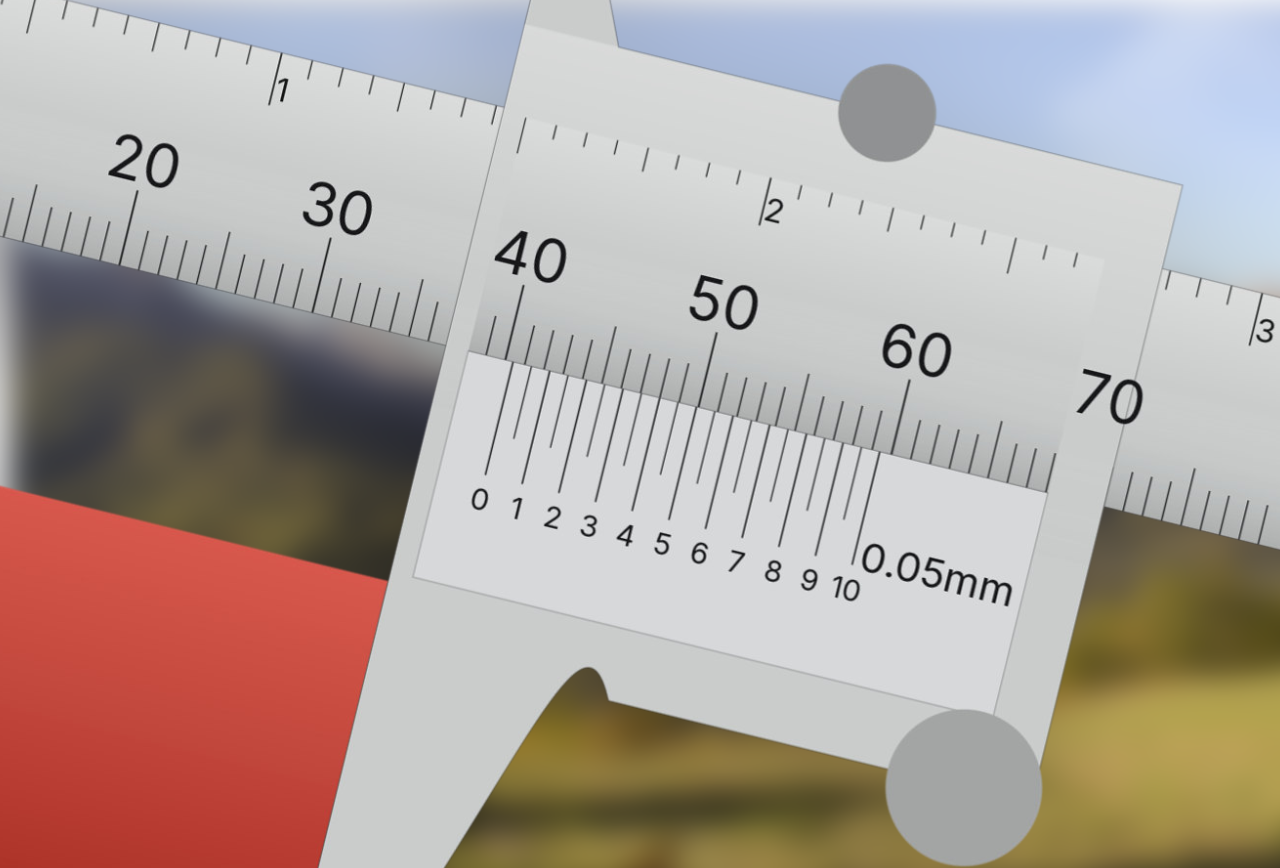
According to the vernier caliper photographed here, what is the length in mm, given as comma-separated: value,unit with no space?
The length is 40.4,mm
